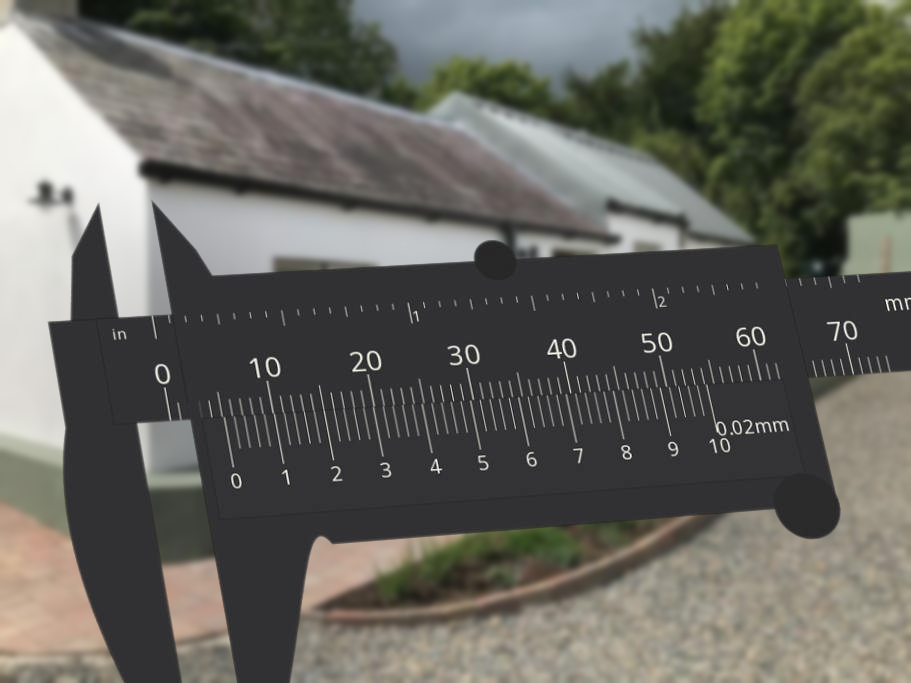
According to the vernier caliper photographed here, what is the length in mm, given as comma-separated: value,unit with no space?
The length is 5.2,mm
